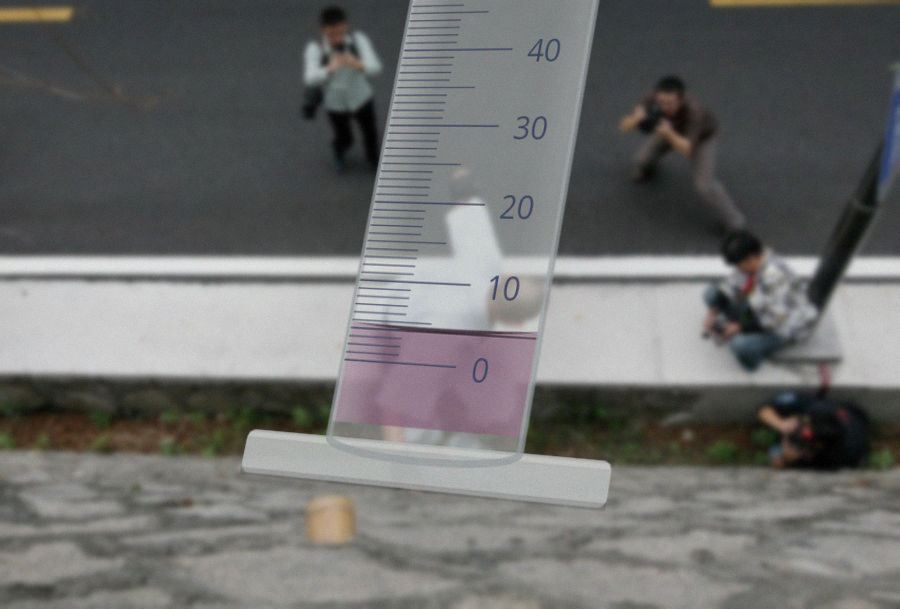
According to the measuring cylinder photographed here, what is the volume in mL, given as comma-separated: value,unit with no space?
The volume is 4,mL
